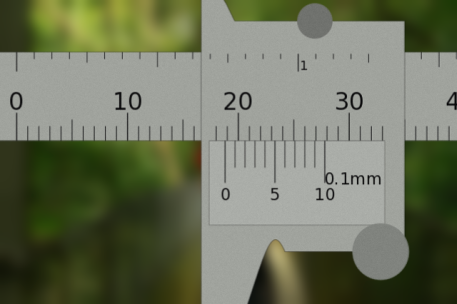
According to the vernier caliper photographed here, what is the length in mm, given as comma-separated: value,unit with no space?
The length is 18.8,mm
